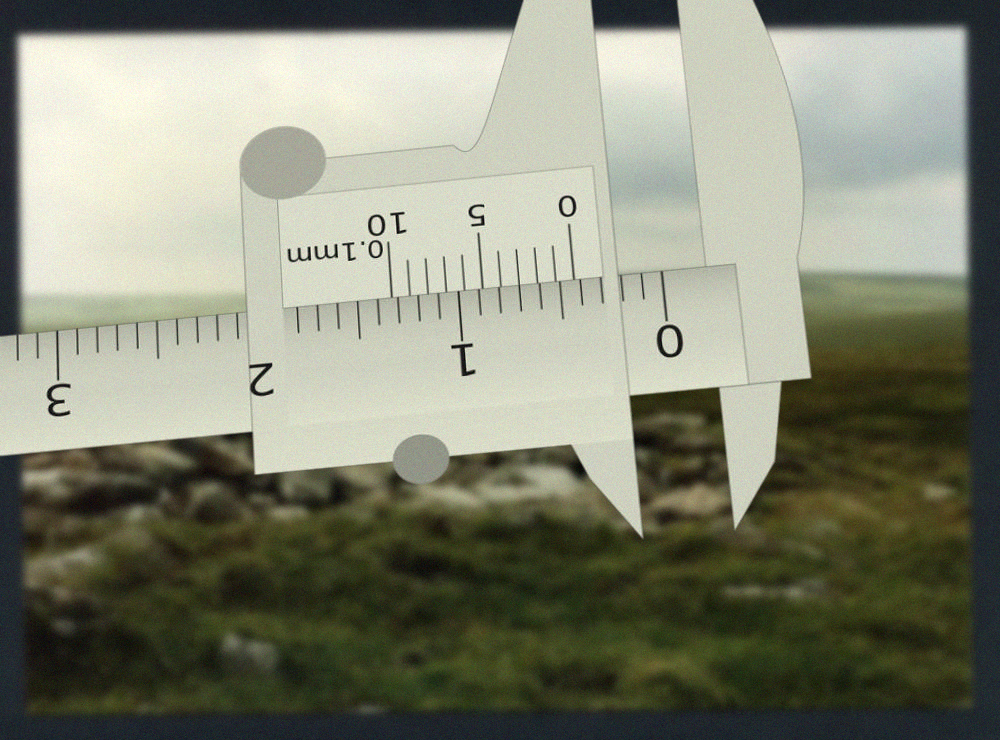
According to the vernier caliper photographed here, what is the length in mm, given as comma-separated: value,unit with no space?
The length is 4.3,mm
